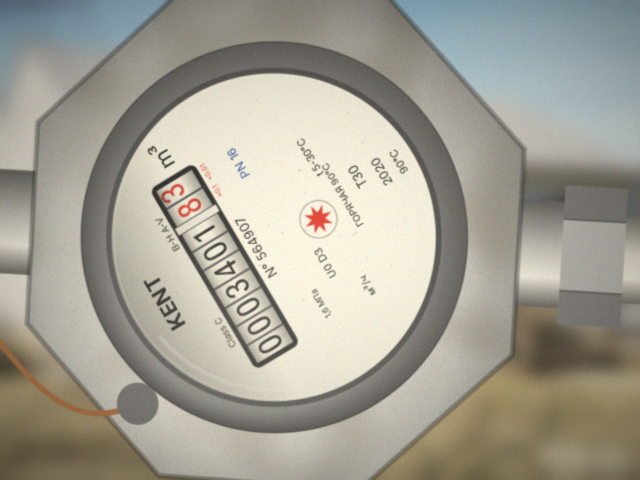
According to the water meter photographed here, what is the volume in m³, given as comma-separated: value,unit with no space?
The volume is 3401.83,m³
